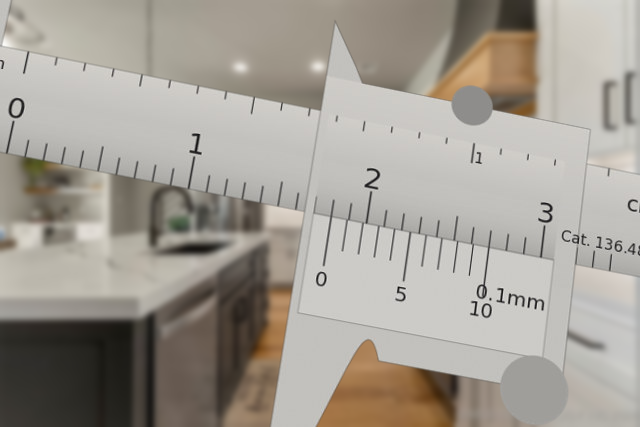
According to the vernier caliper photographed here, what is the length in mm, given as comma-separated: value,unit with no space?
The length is 18.0,mm
